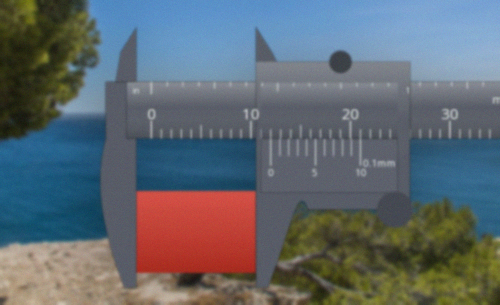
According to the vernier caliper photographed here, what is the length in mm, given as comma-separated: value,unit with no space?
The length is 12.0,mm
